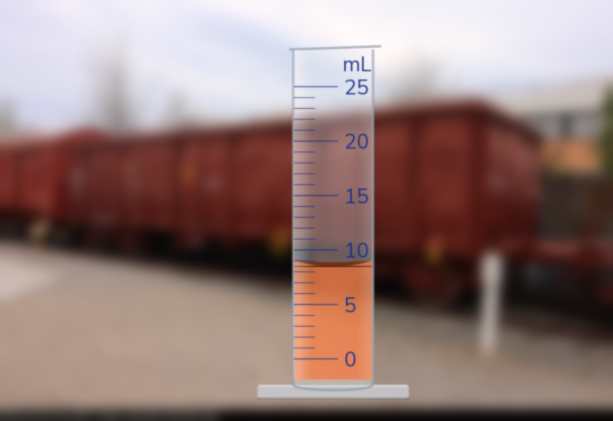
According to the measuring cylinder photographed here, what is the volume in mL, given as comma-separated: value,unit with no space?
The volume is 8.5,mL
